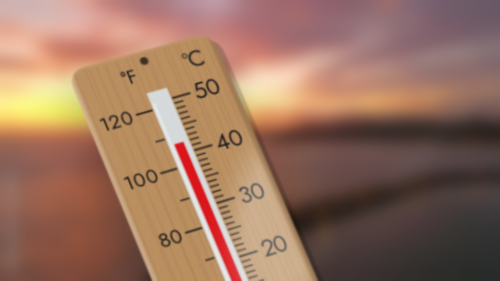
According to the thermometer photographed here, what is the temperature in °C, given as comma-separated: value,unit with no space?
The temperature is 42,°C
